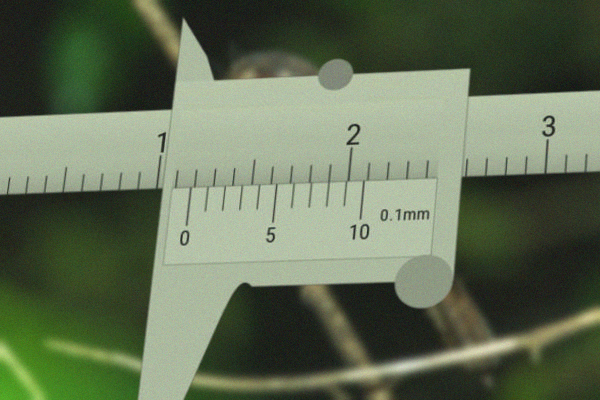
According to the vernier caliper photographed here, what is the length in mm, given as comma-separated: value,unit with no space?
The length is 11.8,mm
